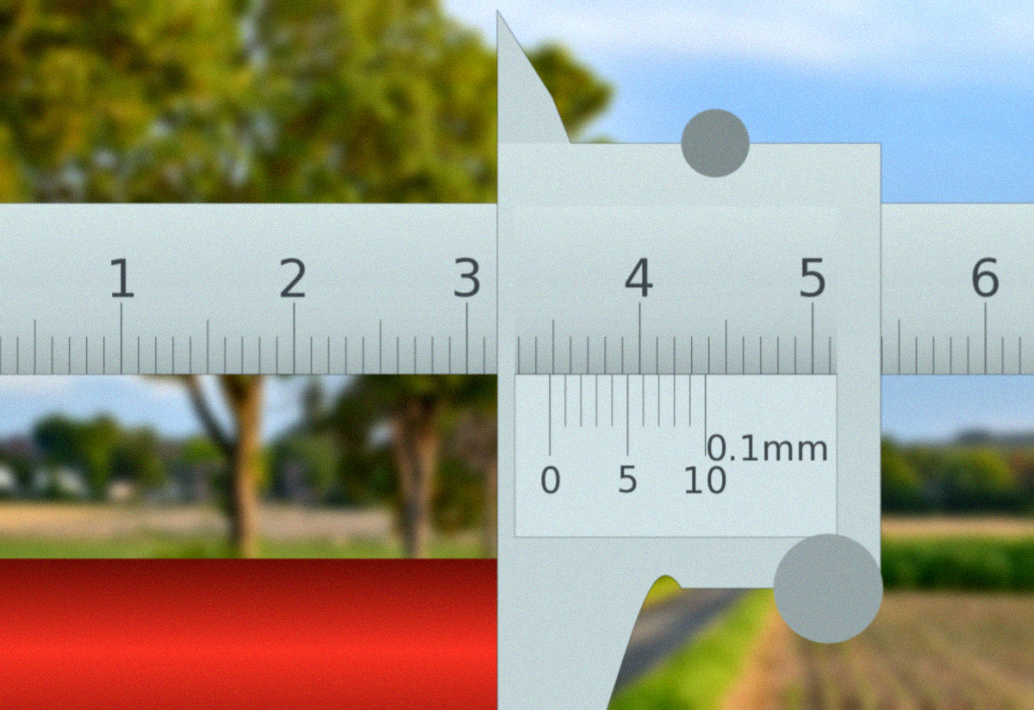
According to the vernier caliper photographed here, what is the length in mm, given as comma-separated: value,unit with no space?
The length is 34.8,mm
